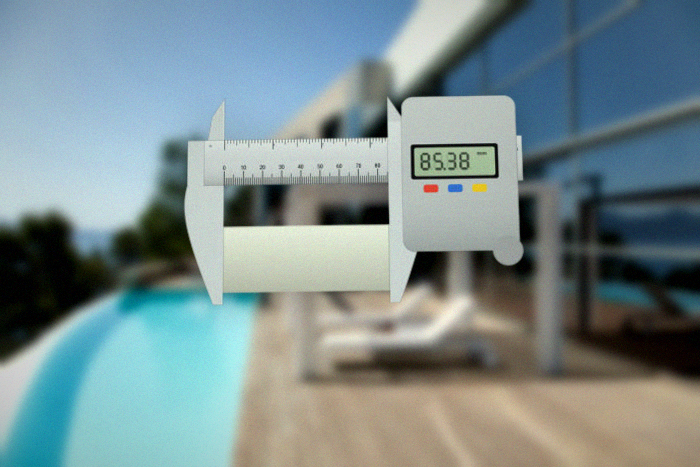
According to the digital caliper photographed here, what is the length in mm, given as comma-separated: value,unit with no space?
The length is 85.38,mm
